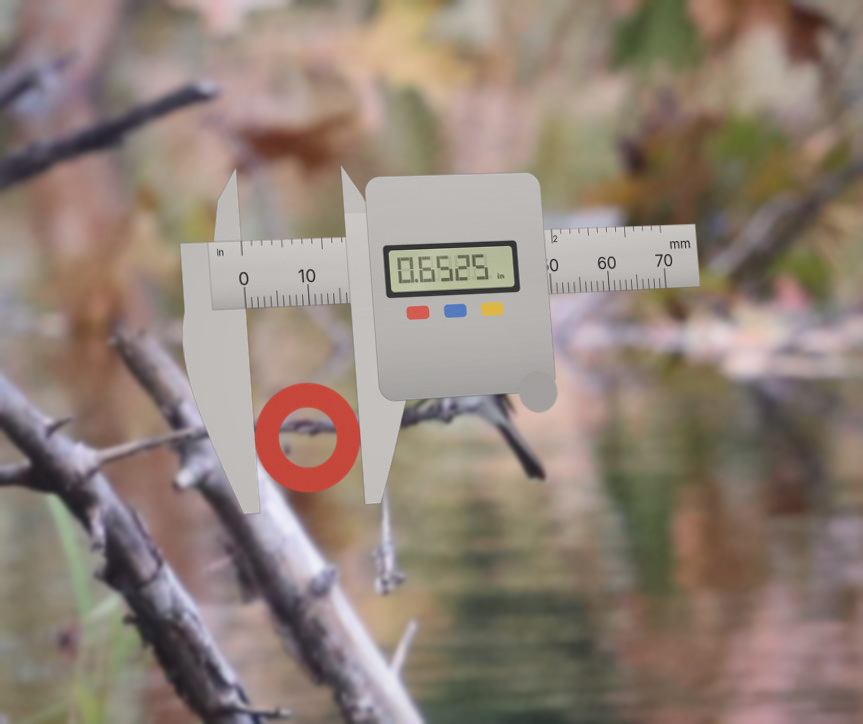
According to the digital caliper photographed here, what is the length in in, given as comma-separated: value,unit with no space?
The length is 0.6525,in
